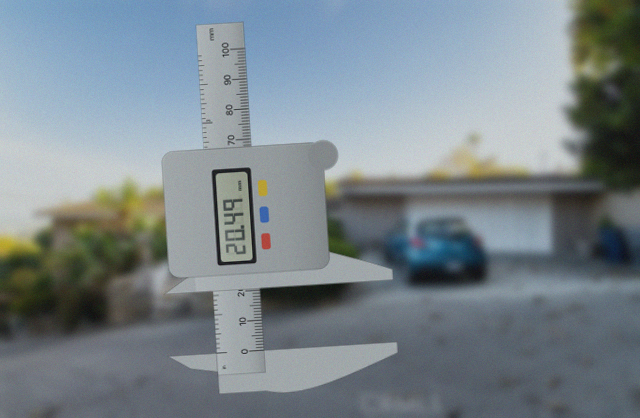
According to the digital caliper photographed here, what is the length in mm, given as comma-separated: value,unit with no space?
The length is 20.49,mm
